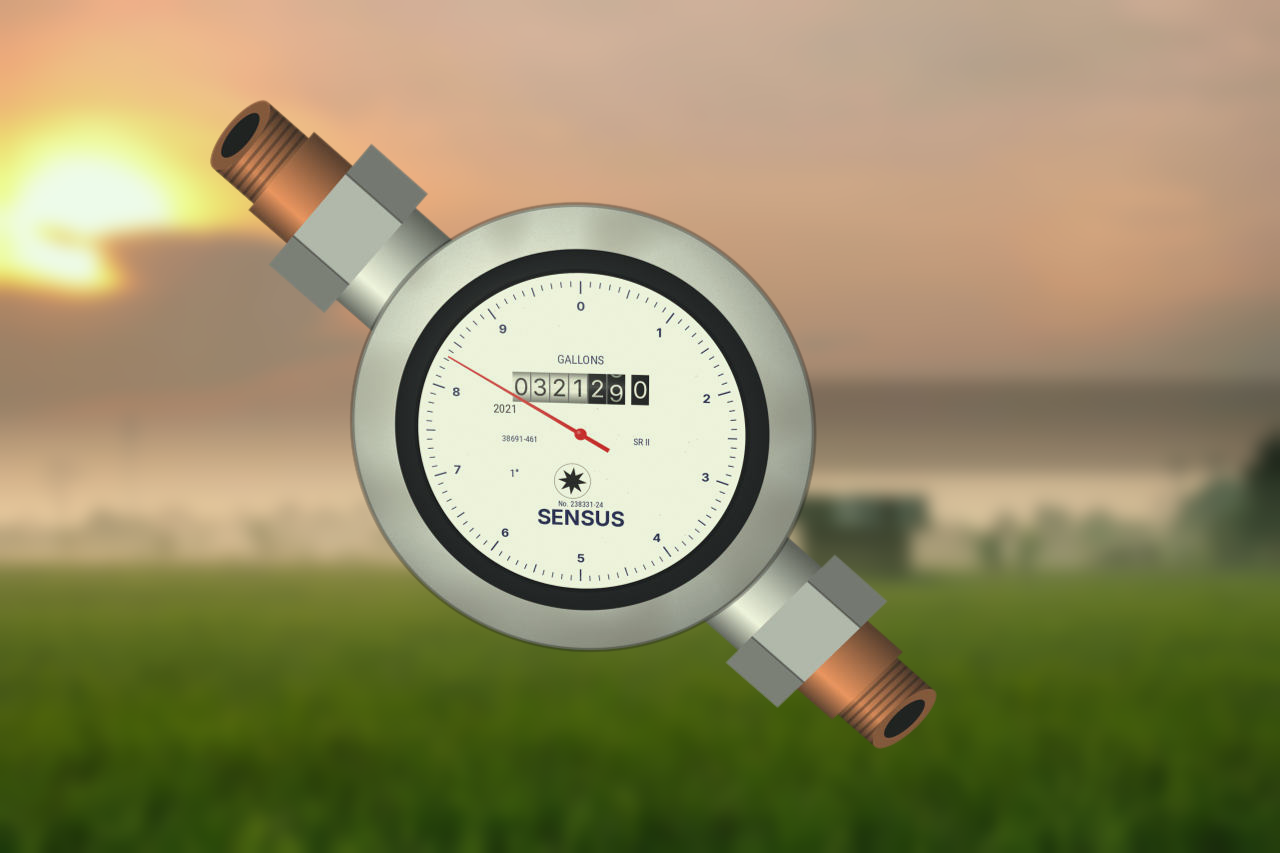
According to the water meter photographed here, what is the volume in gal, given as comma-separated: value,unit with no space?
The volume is 321288.3,gal
